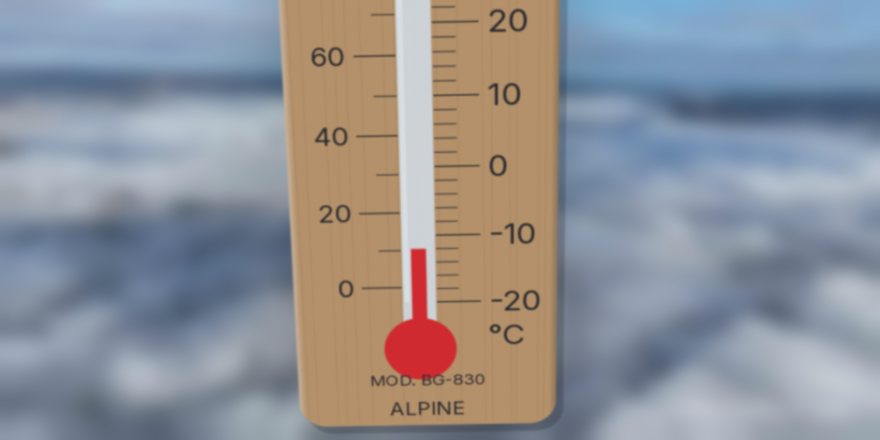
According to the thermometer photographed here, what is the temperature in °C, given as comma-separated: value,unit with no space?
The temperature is -12,°C
